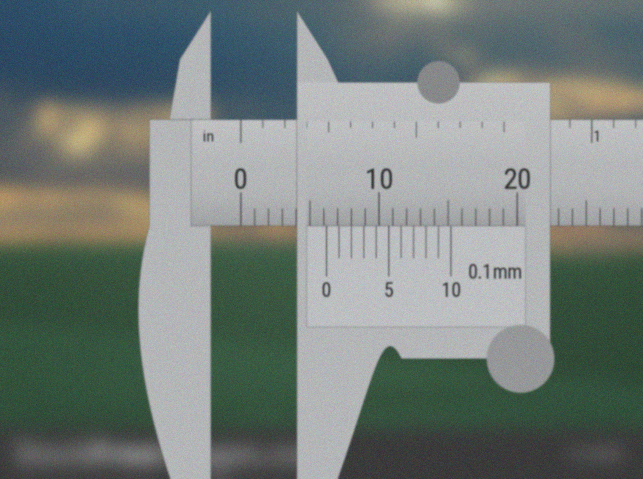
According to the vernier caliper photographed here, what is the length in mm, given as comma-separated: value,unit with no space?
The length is 6.2,mm
